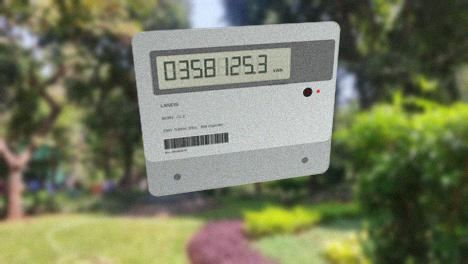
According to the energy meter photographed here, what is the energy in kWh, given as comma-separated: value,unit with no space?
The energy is 358125.3,kWh
